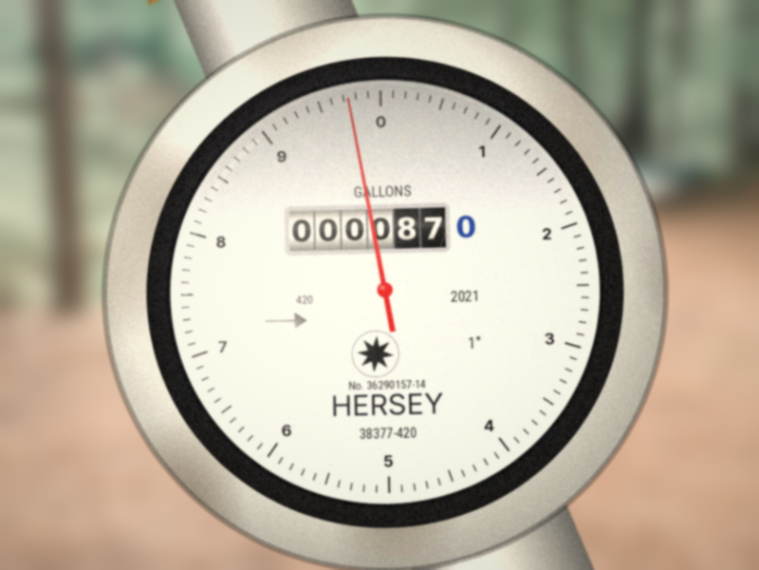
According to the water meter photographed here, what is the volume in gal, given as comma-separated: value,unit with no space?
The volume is 869.7,gal
